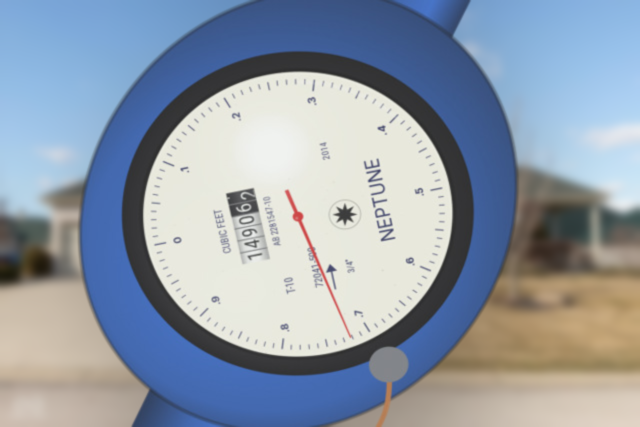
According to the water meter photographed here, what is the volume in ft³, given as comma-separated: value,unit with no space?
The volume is 149061.72,ft³
